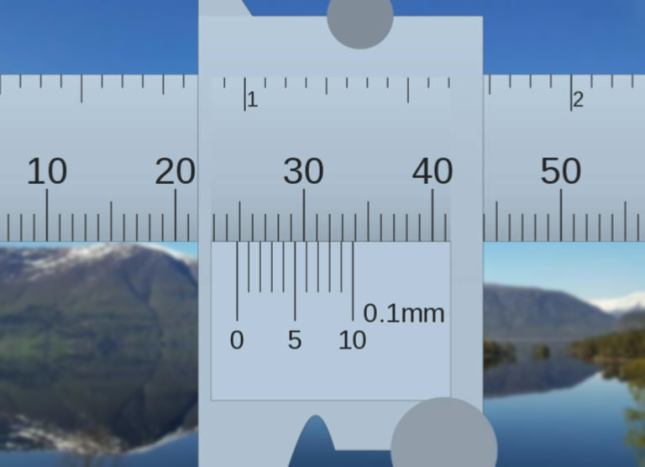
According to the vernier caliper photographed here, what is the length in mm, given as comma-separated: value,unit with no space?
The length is 24.8,mm
